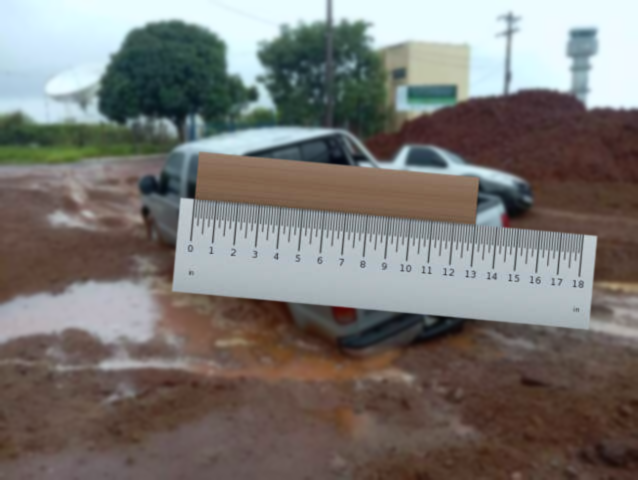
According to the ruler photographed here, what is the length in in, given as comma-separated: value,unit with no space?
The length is 13,in
